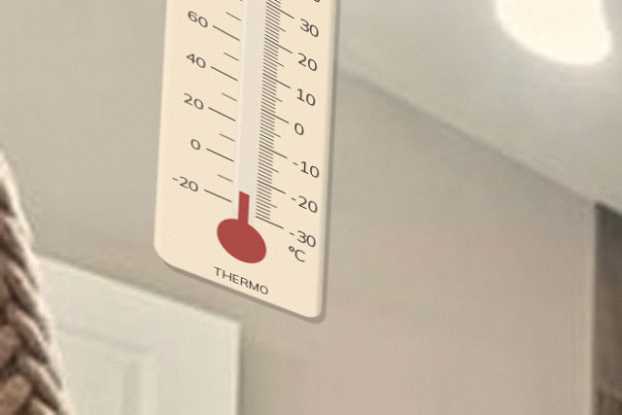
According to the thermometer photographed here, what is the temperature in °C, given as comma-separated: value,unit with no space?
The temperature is -25,°C
